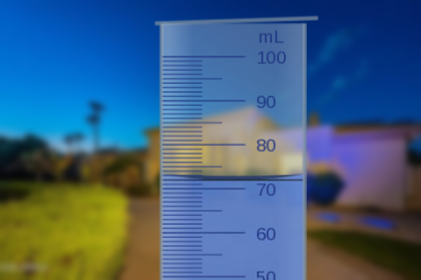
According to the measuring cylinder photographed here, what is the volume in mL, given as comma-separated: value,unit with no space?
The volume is 72,mL
